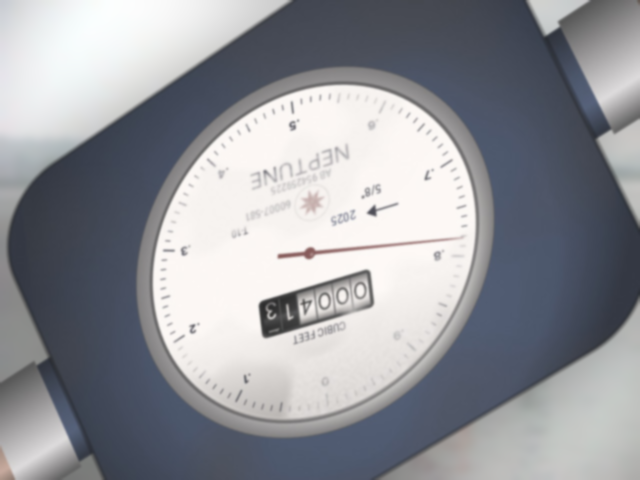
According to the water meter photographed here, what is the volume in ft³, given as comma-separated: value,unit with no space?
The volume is 412.78,ft³
